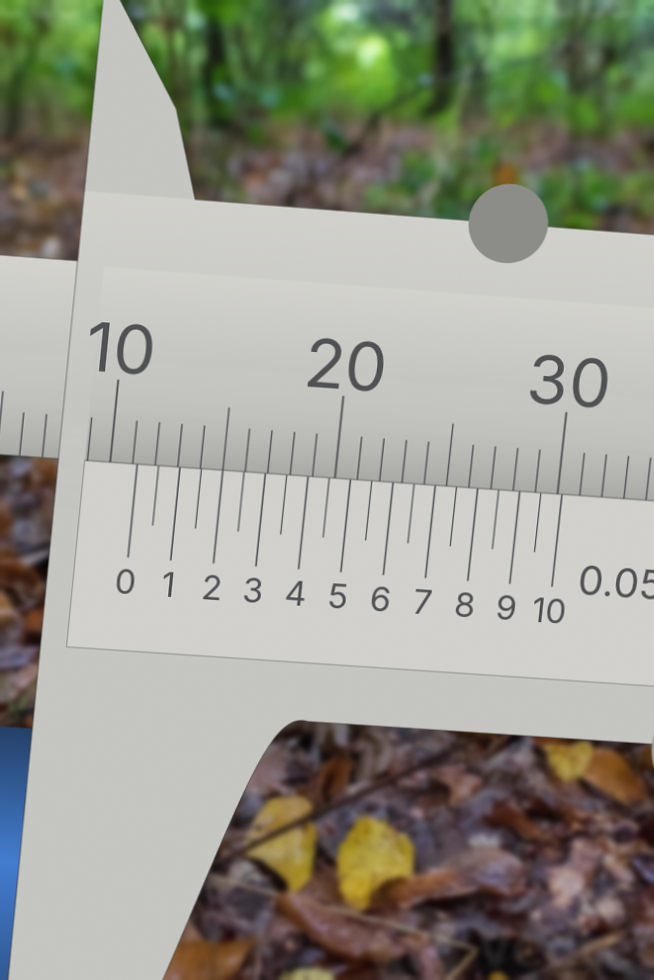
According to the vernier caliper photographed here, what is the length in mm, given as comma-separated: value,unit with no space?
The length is 11.2,mm
